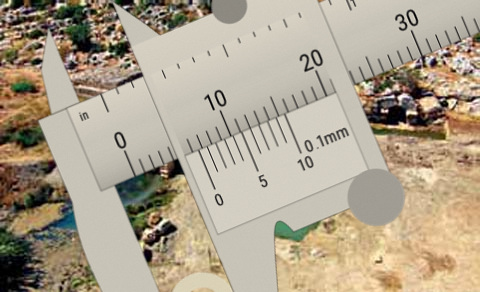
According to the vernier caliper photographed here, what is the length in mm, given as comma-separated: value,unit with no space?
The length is 6.6,mm
